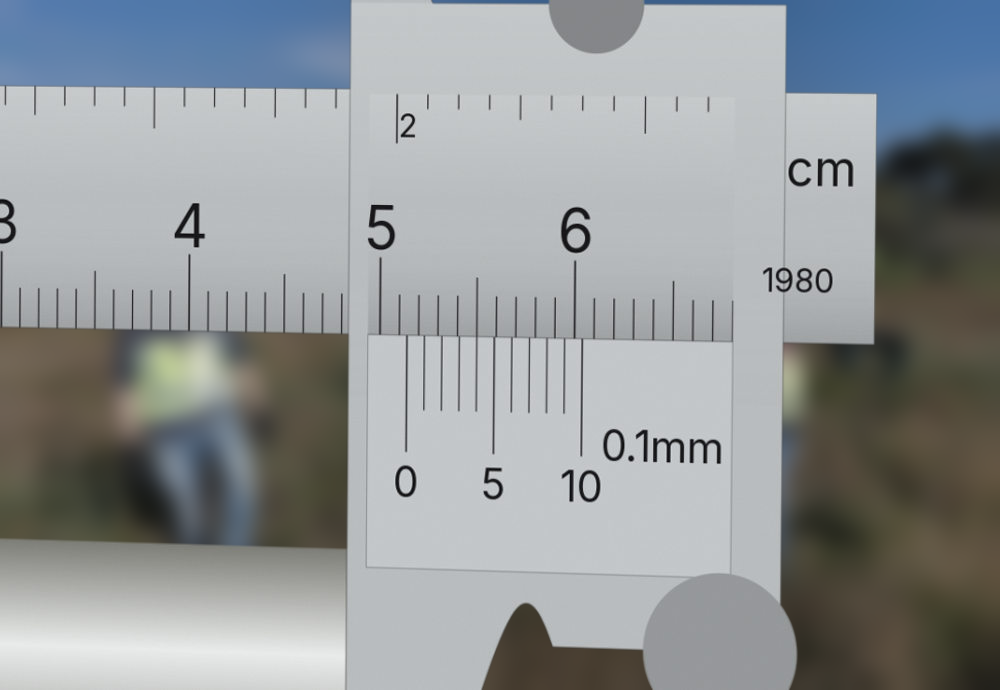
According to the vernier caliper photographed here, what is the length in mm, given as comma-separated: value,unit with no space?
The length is 51.4,mm
